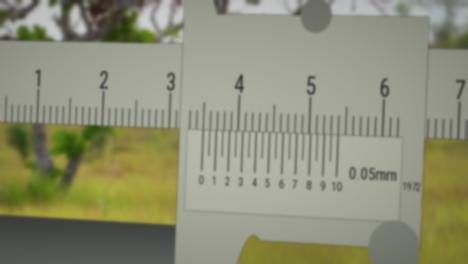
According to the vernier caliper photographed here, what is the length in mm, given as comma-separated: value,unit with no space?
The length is 35.0,mm
